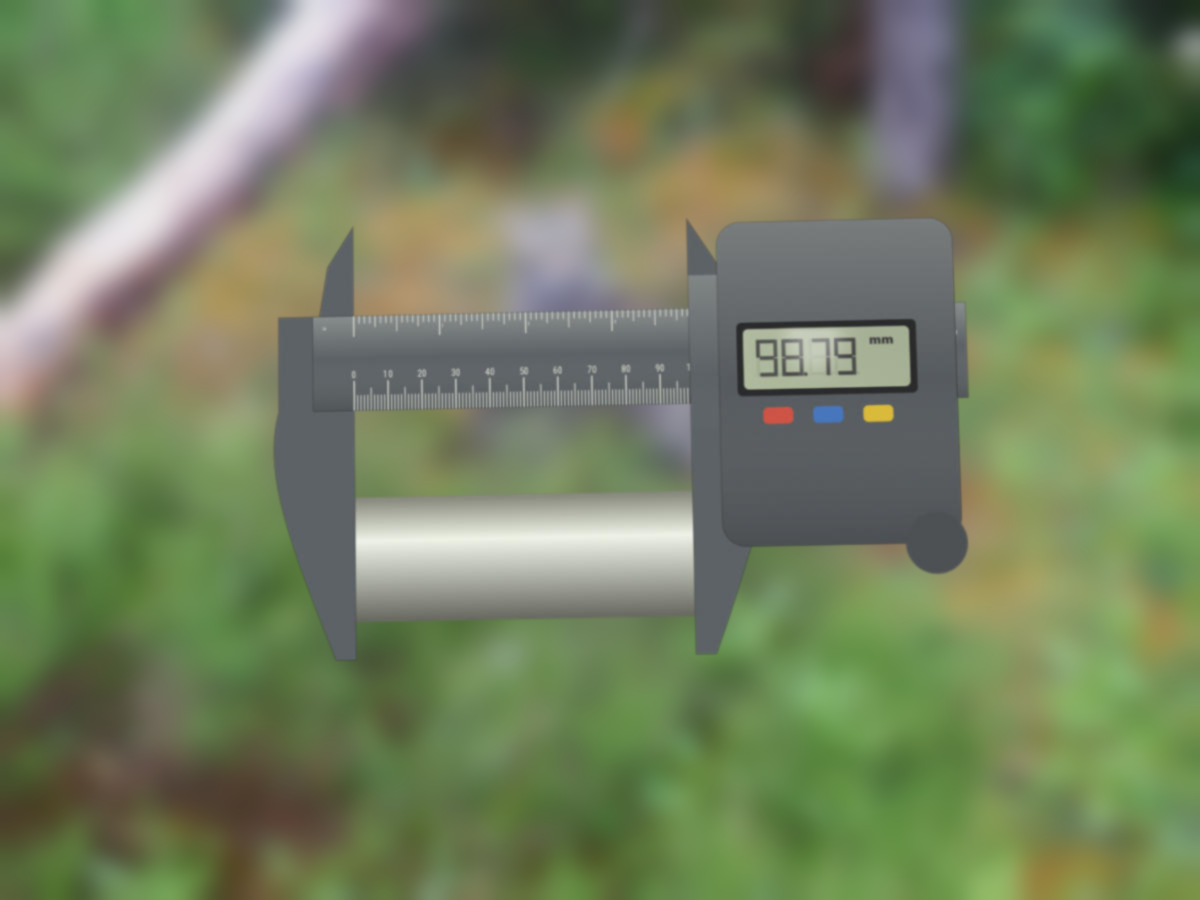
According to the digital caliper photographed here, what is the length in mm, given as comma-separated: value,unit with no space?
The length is 98.79,mm
